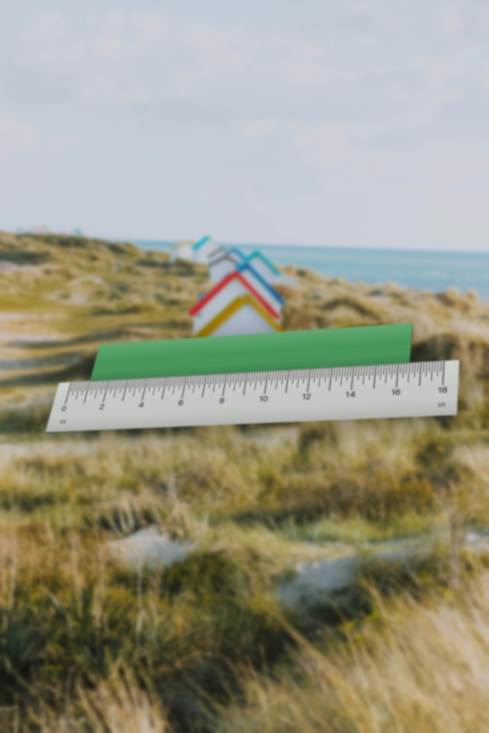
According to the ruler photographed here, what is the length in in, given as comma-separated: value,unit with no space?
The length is 15.5,in
